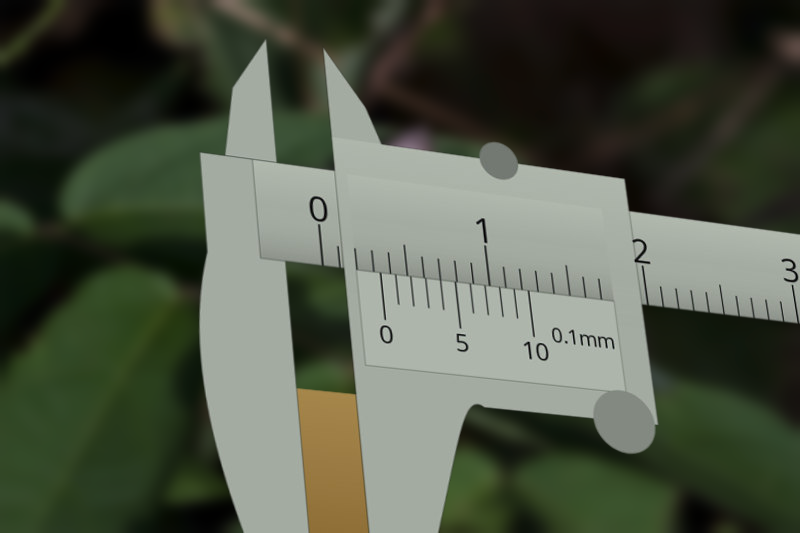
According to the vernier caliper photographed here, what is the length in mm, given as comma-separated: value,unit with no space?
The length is 3.4,mm
